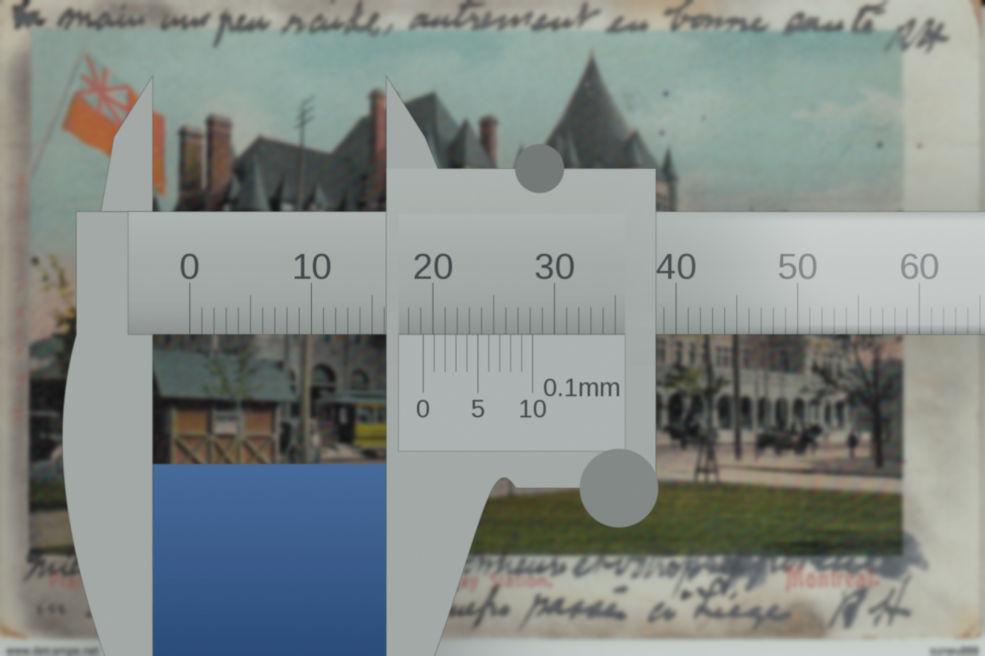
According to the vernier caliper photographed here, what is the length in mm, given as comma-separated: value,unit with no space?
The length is 19.2,mm
